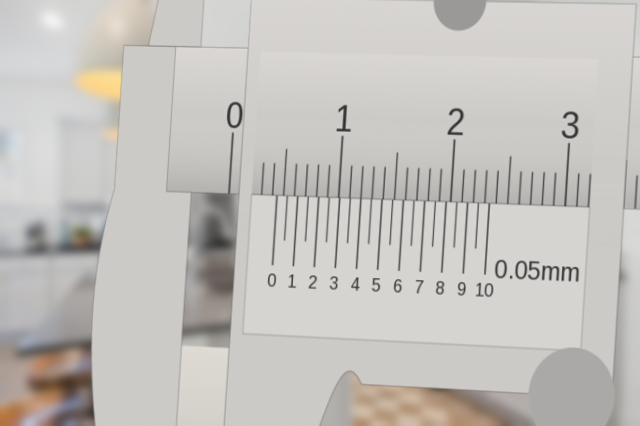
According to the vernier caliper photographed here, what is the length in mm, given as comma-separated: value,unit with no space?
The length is 4.4,mm
